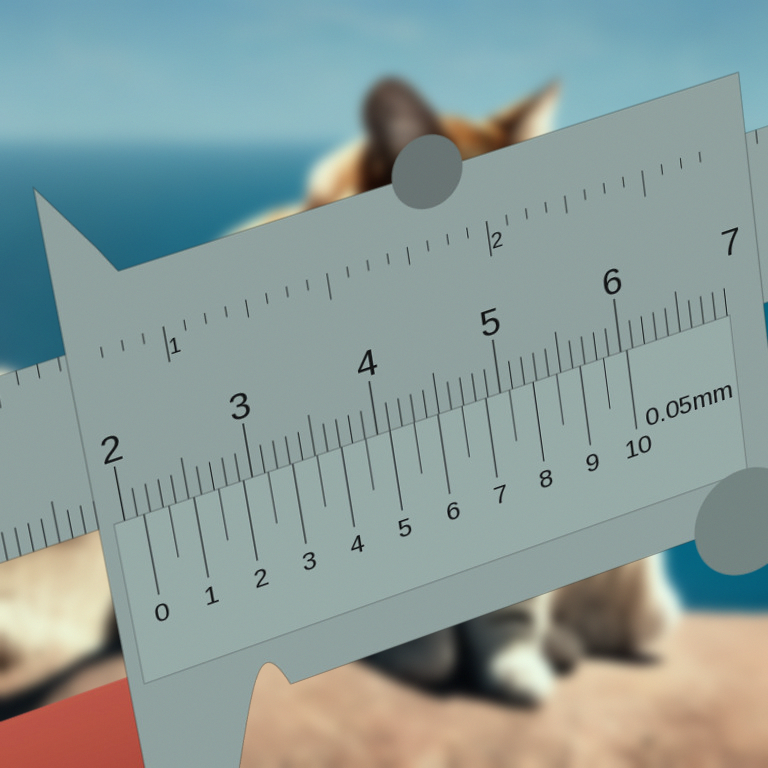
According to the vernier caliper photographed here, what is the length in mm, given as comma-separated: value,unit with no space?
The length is 21.5,mm
